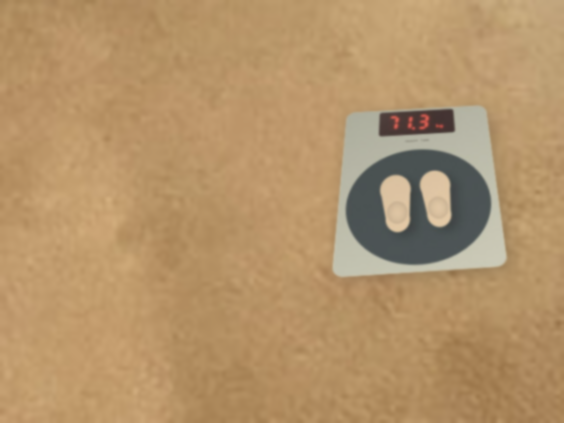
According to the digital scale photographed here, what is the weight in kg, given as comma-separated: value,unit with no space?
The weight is 71.3,kg
